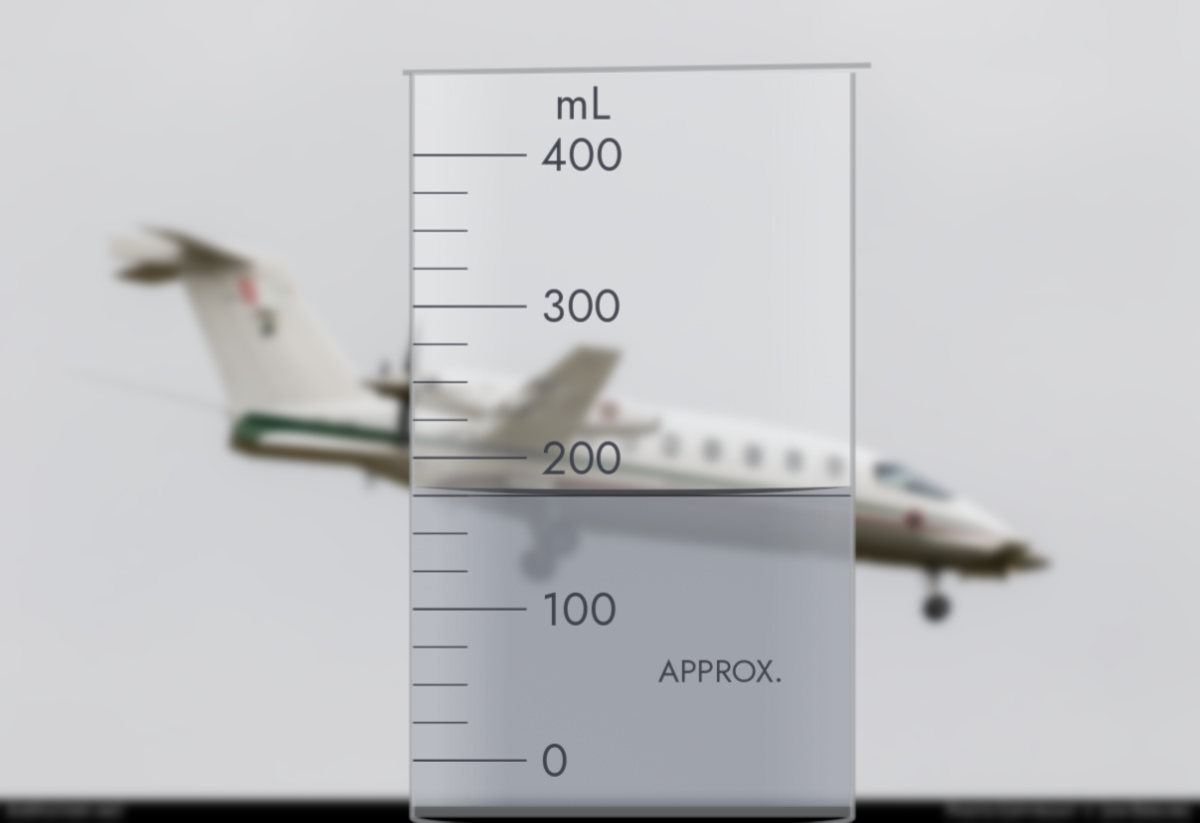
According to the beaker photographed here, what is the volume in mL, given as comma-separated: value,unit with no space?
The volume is 175,mL
